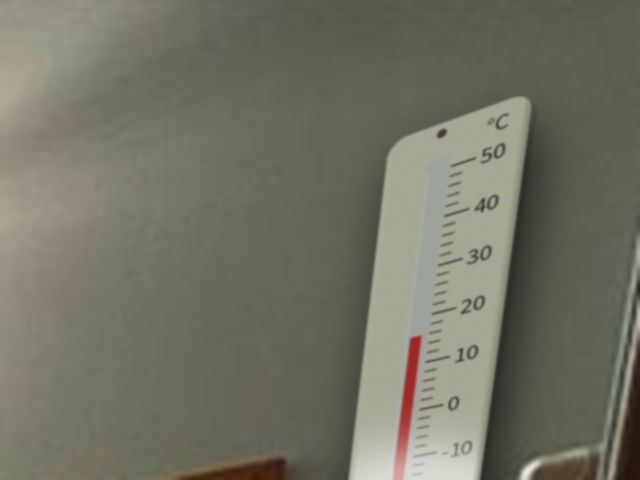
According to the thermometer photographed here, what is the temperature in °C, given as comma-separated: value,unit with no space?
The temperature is 16,°C
